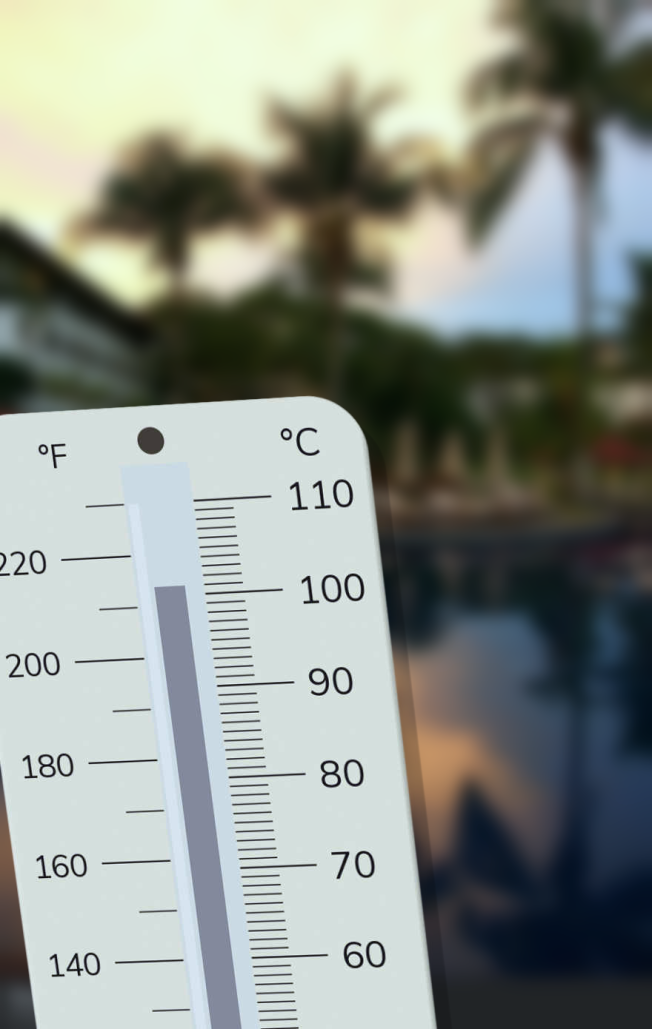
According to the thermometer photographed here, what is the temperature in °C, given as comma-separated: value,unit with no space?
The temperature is 101,°C
